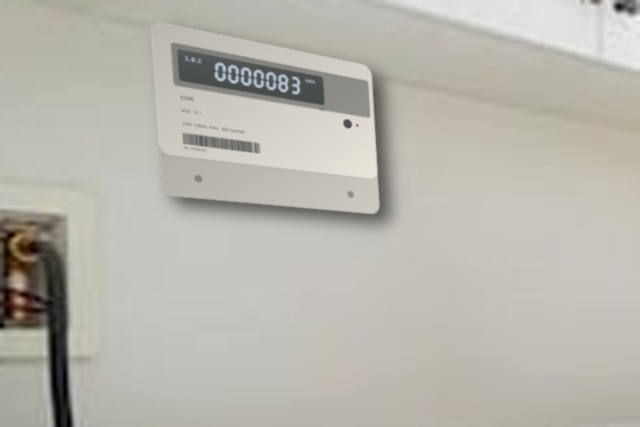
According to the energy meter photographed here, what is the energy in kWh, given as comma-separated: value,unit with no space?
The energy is 83,kWh
